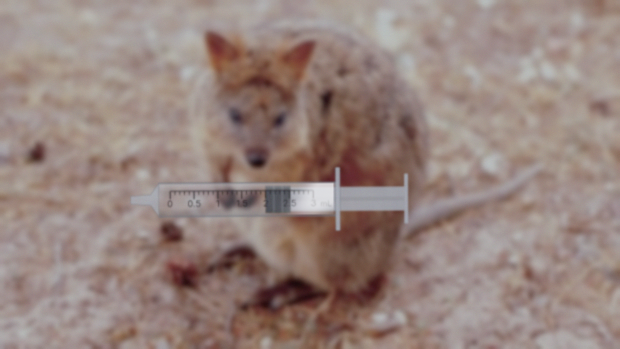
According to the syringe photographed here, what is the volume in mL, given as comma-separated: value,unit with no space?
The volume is 2,mL
